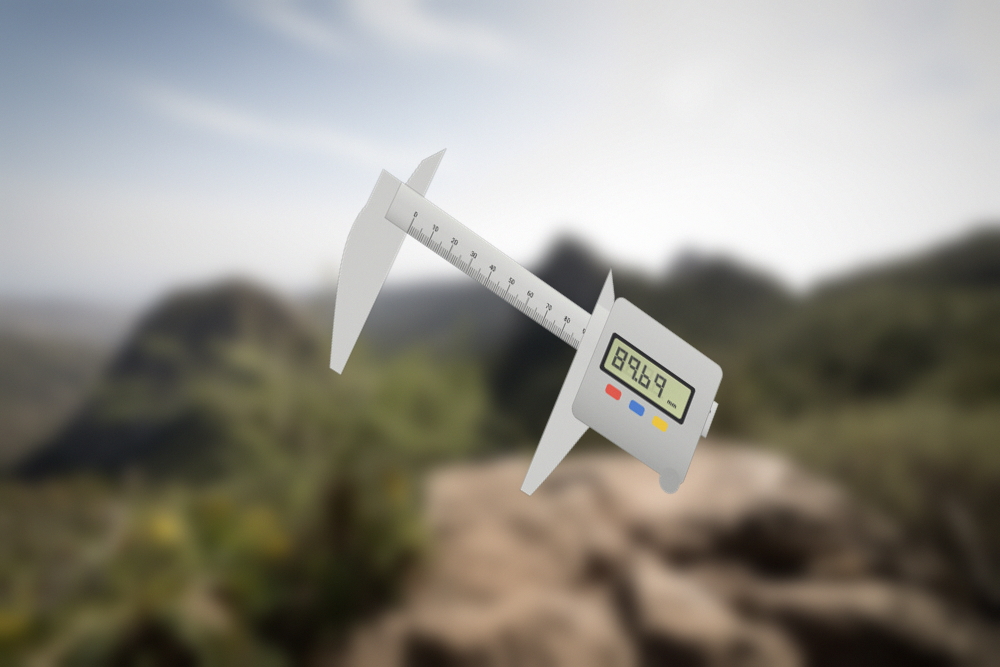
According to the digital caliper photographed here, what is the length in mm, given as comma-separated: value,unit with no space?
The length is 89.69,mm
